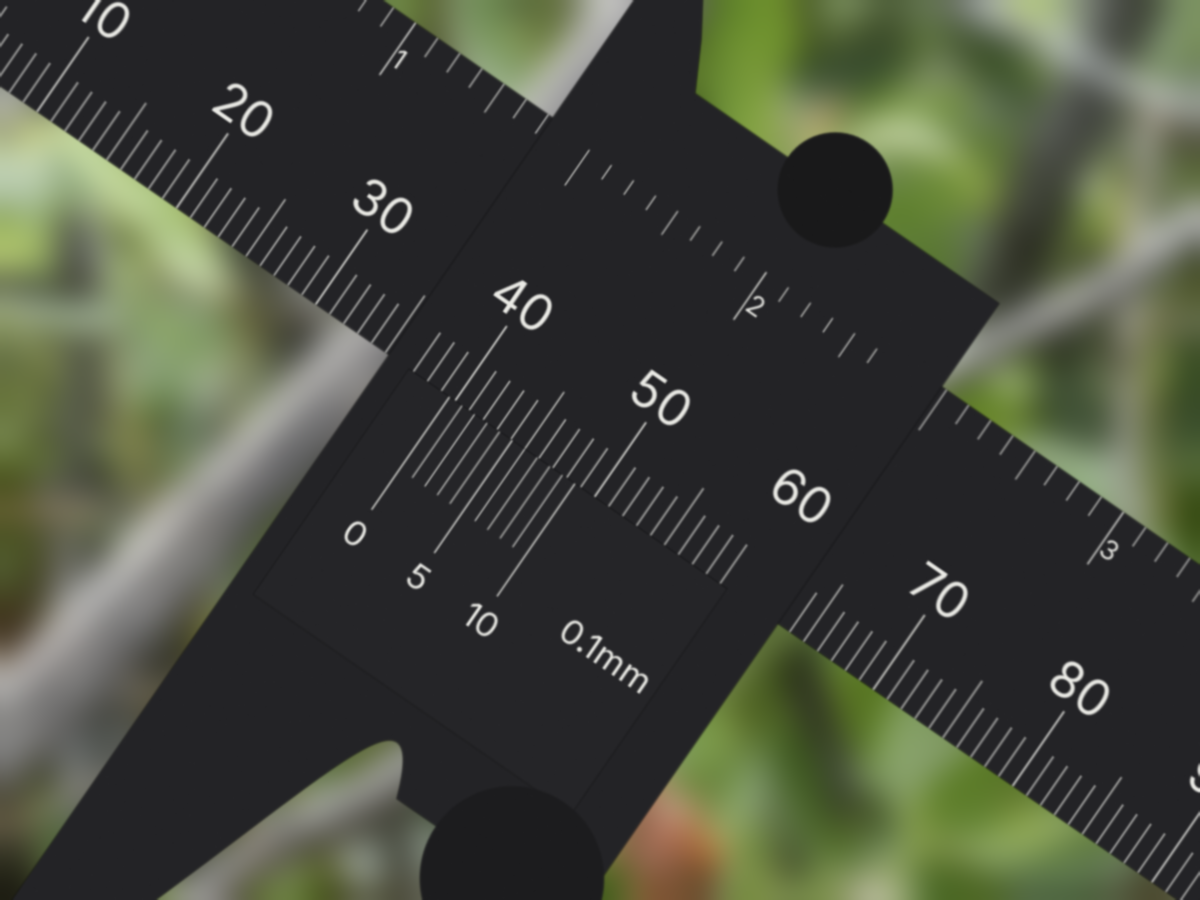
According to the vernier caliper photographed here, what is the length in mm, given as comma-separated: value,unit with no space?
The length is 39.6,mm
